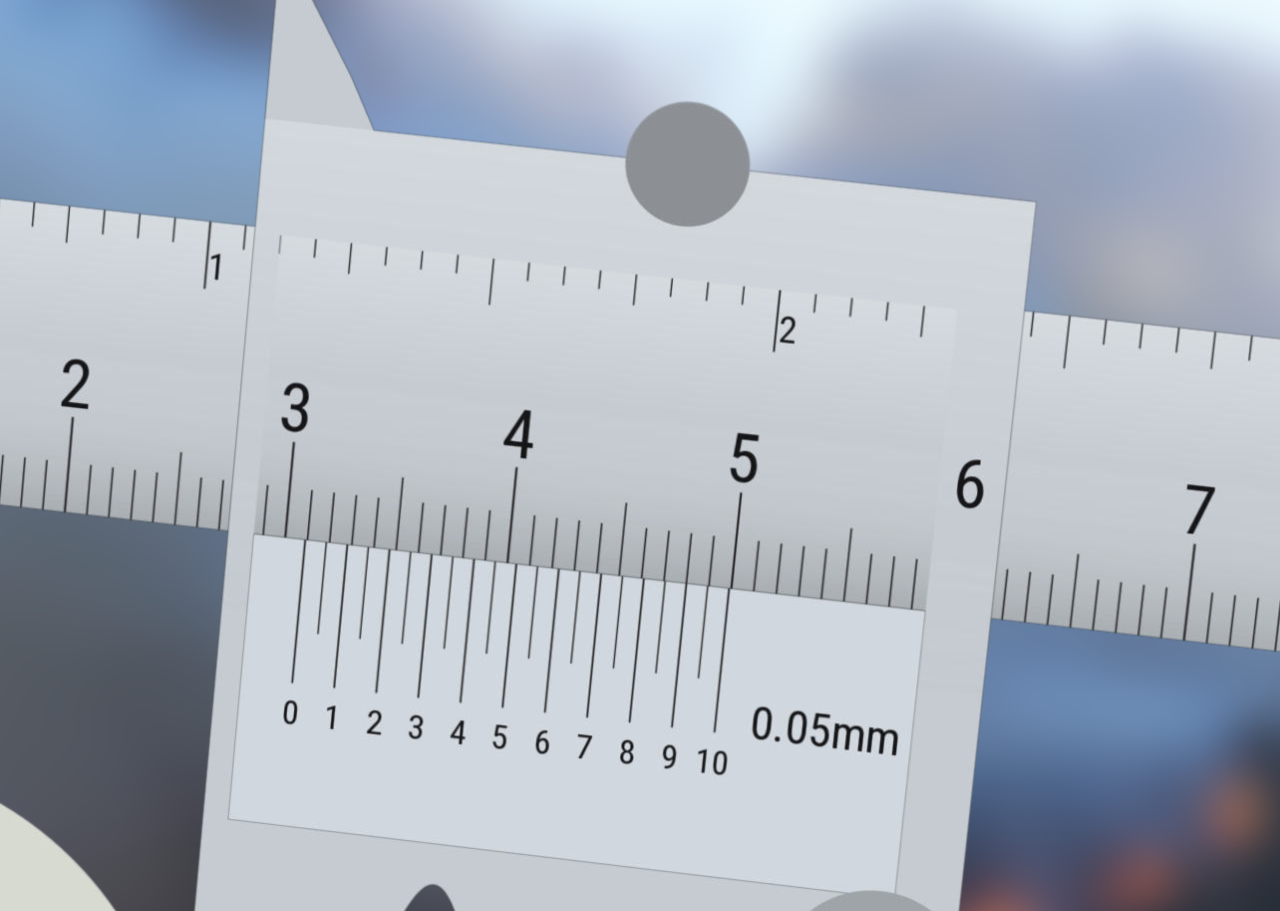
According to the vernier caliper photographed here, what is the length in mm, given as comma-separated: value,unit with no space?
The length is 30.9,mm
